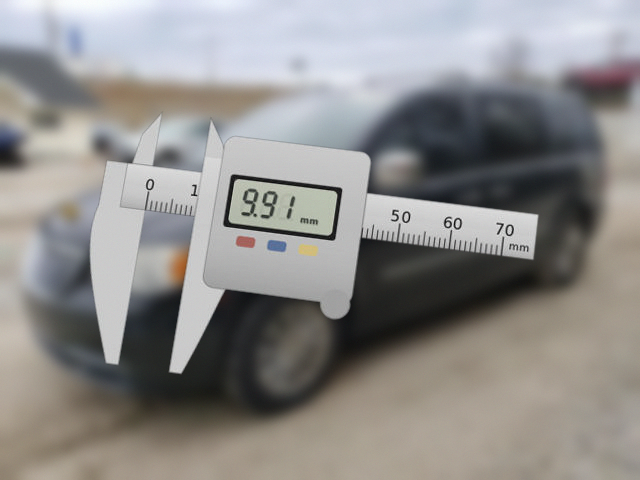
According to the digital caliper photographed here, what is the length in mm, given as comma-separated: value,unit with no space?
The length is 9.91,mm
